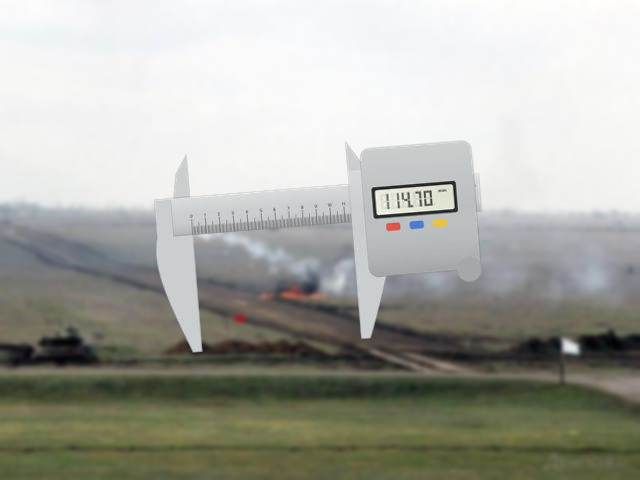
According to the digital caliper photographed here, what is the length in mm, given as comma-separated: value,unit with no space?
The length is 114.70,mm
